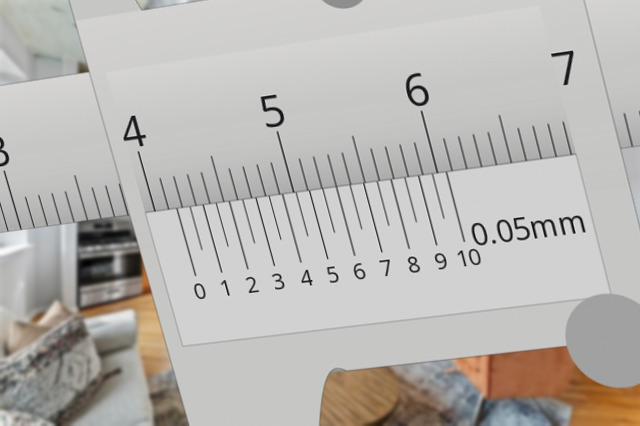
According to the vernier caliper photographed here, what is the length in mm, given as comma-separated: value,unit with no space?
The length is 41.6,mm
